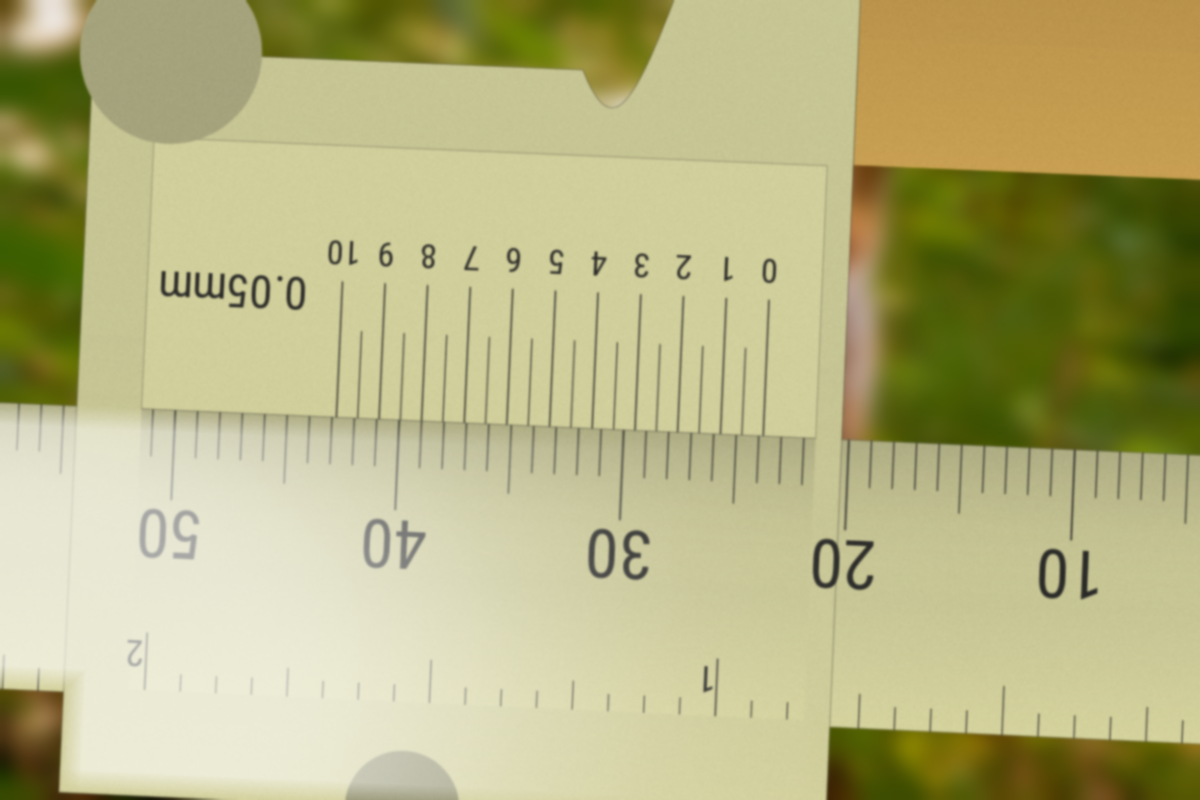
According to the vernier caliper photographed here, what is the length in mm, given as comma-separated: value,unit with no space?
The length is 23.8,mm
